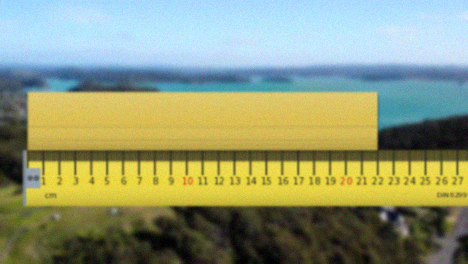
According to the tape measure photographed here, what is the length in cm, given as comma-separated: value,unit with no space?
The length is 22,cm
